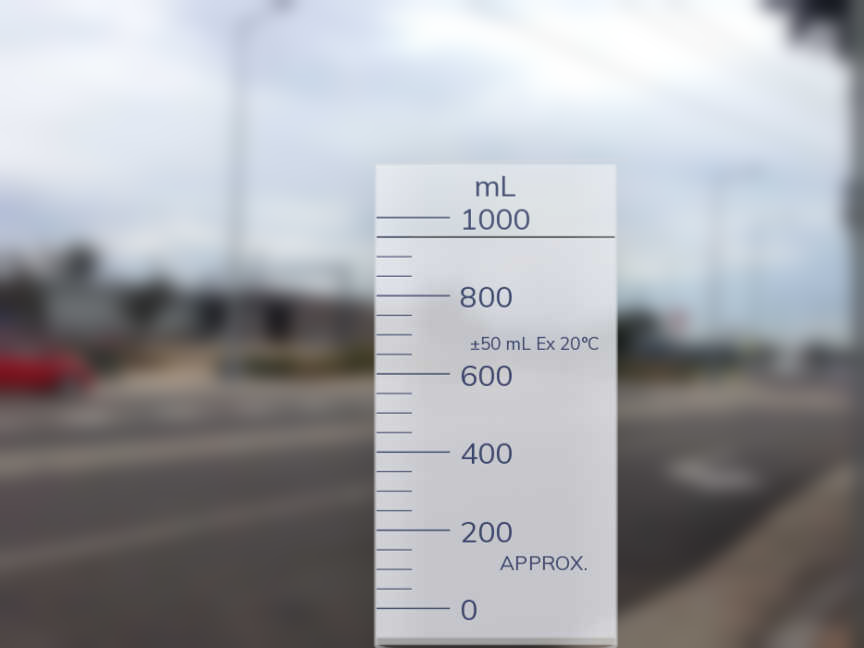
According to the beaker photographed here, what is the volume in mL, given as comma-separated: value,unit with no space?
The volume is 950,mL
